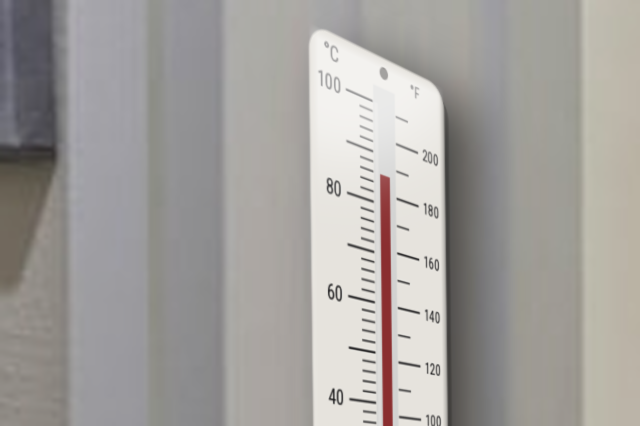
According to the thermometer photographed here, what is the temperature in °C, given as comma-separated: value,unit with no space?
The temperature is 86,°C
